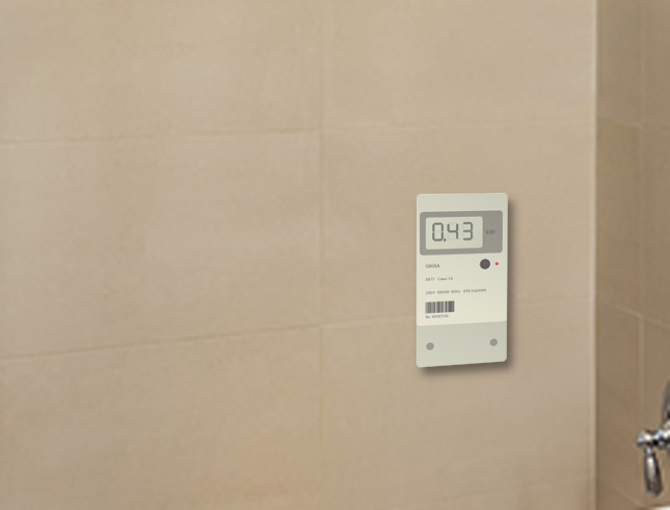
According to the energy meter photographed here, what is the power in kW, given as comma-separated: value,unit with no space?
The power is 0.43,kW
